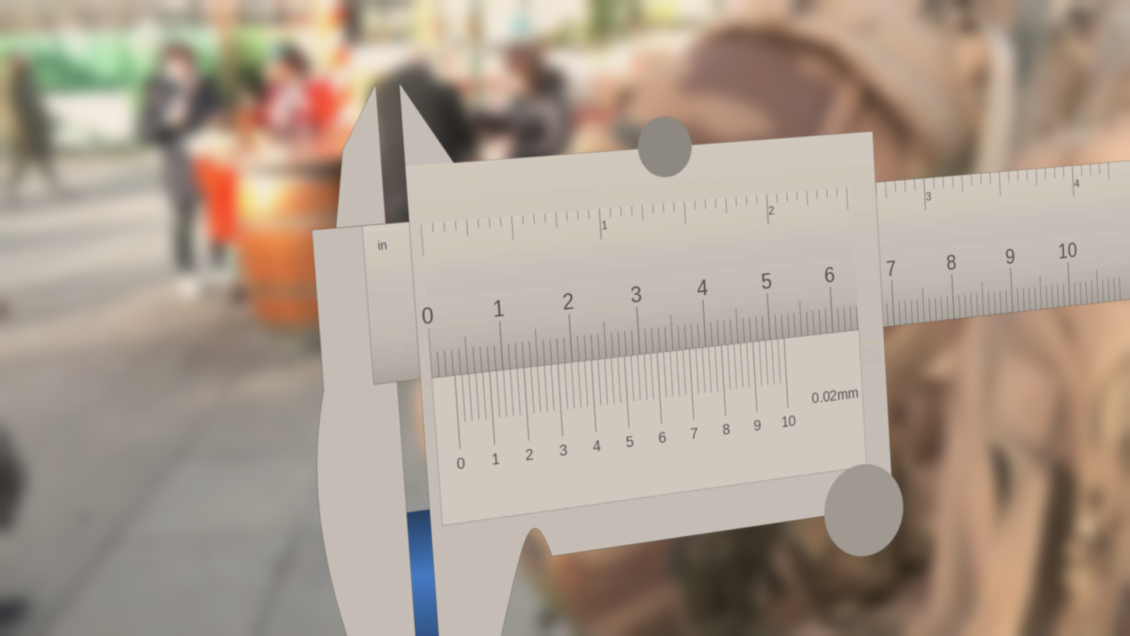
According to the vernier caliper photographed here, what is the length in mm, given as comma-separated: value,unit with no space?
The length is 3.2,mm
